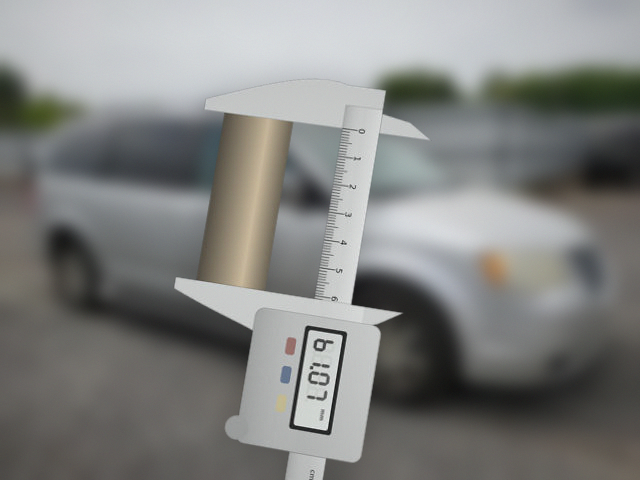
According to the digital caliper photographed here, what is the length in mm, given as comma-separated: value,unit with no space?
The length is 61.07,mm
